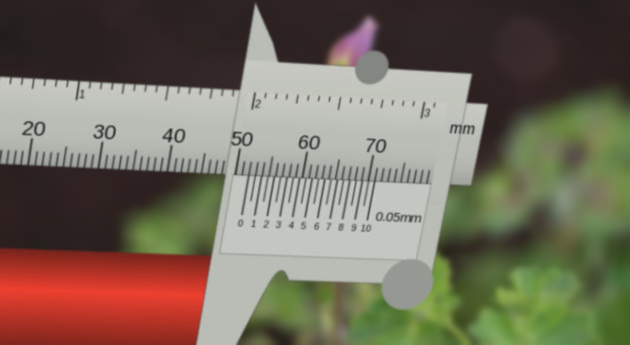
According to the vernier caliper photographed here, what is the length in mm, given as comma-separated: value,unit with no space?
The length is 52.0,mm
